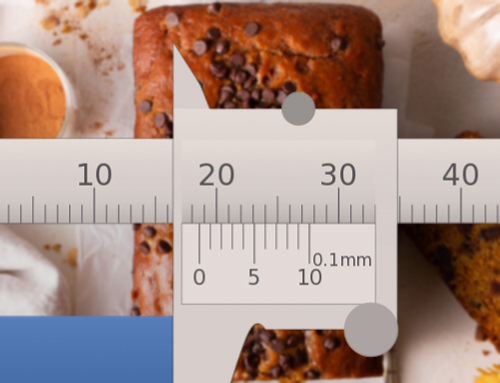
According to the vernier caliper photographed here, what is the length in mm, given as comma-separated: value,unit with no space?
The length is 18.6,mm
